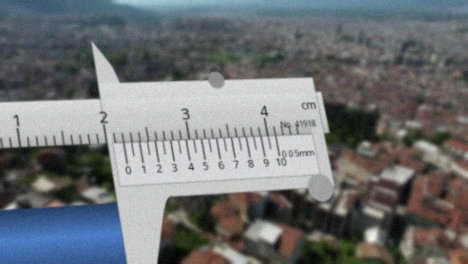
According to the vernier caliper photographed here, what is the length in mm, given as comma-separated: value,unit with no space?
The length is 22.0,mm
